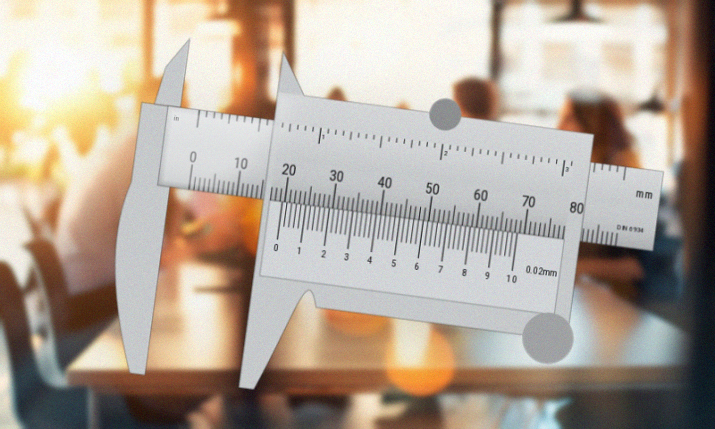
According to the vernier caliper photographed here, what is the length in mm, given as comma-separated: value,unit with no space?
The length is 19.5,mm
